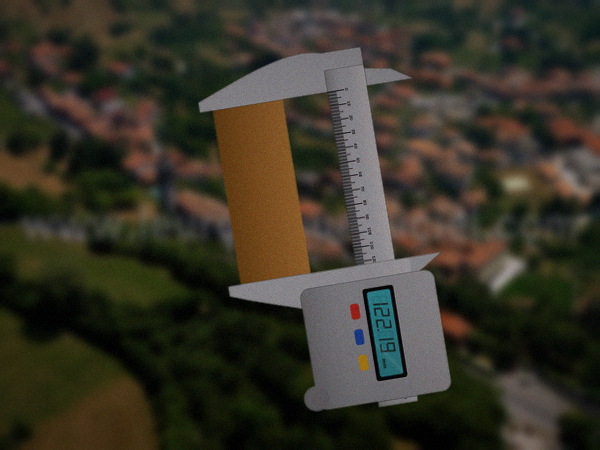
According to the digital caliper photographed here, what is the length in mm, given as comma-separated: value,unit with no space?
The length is 122.19,mm
